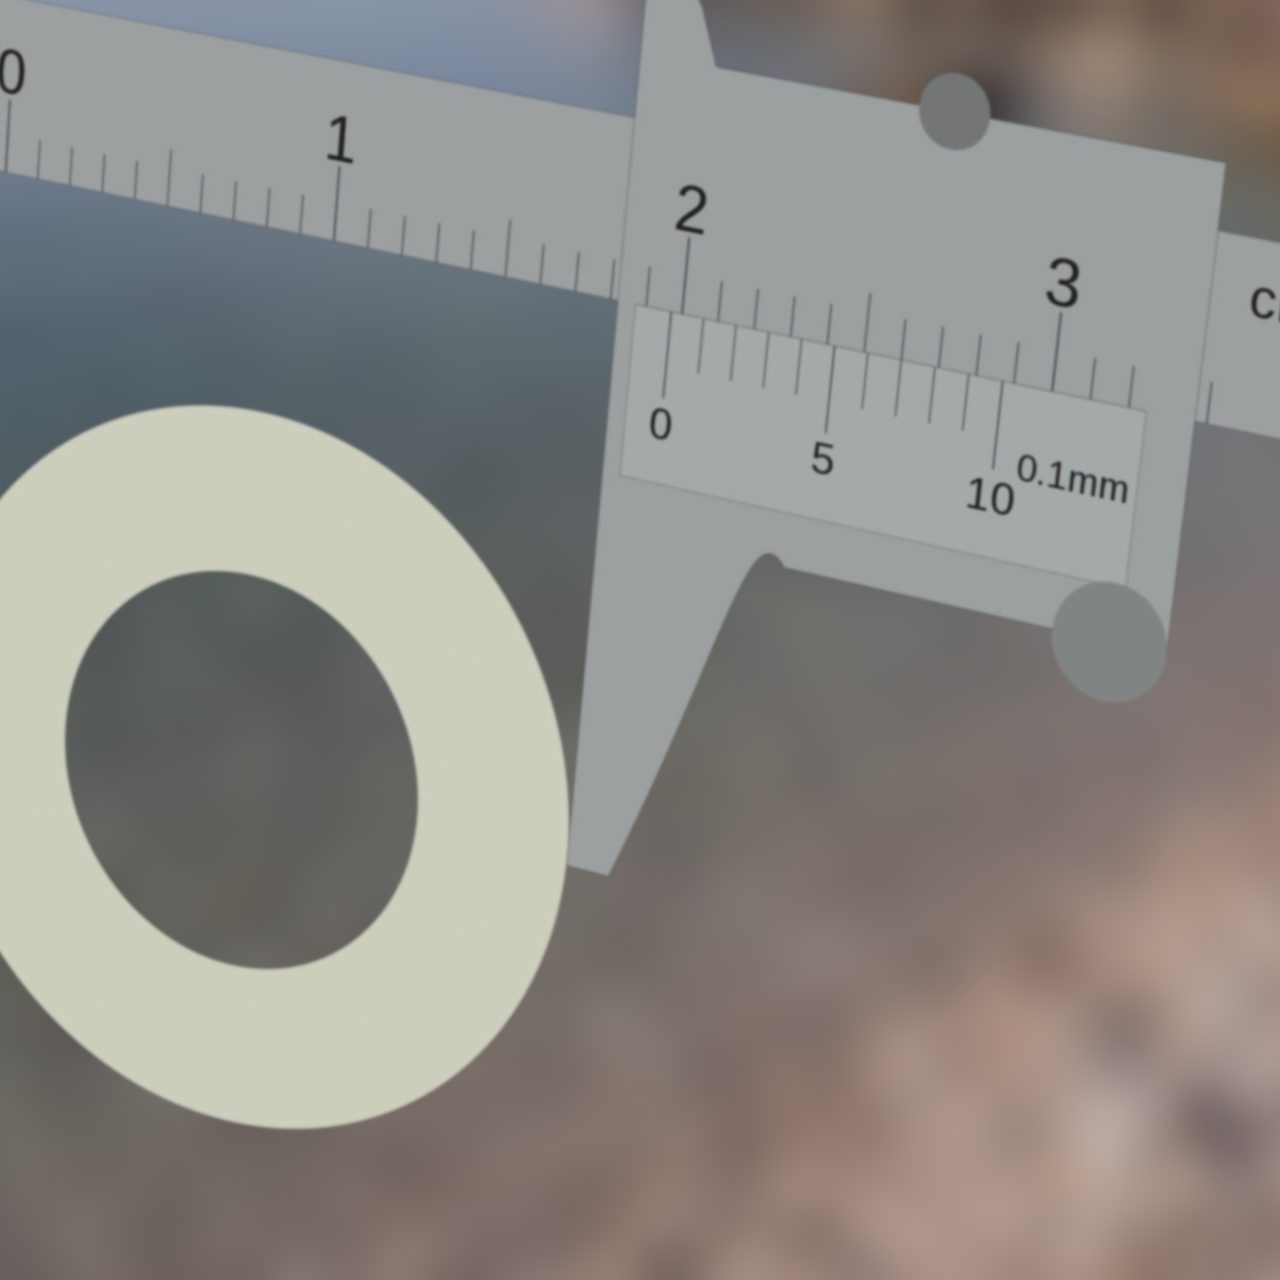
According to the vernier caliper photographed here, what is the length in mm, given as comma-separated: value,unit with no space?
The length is 19.7,mm
